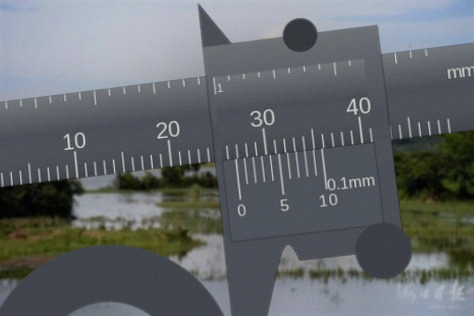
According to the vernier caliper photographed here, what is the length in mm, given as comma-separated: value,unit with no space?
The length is 26.8,mm
